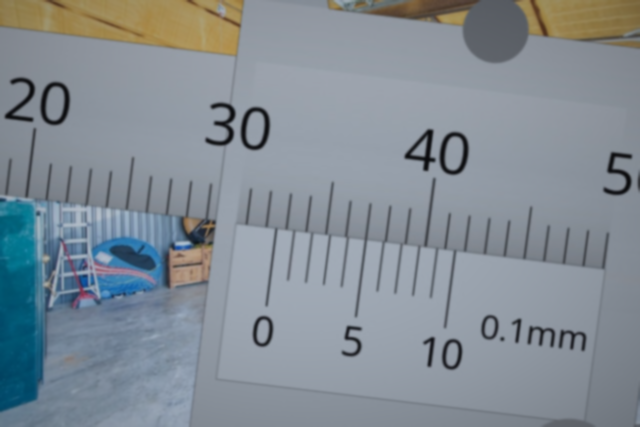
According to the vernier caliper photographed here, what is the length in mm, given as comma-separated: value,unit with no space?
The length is 32.5,mm
